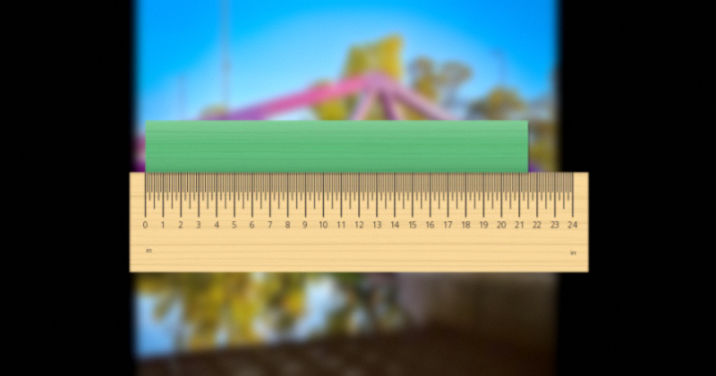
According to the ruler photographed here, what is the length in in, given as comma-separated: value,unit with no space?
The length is 21.5,in
